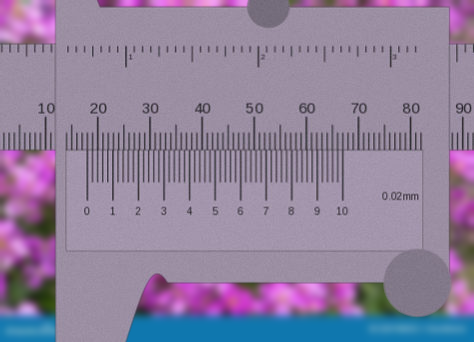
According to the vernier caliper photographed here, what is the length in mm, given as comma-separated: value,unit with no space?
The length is 18.0,mm
